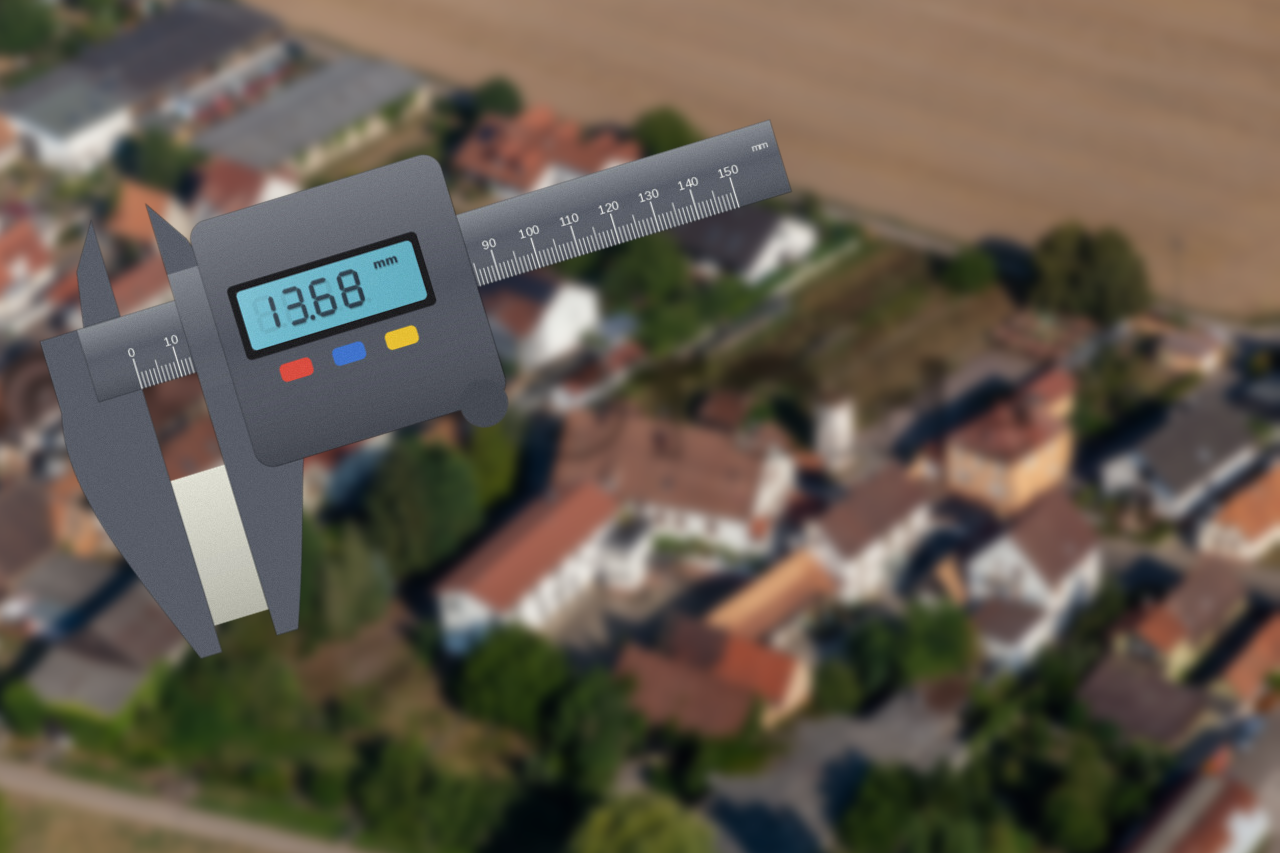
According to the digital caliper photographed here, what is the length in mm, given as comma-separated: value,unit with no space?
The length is 13.68,mm
